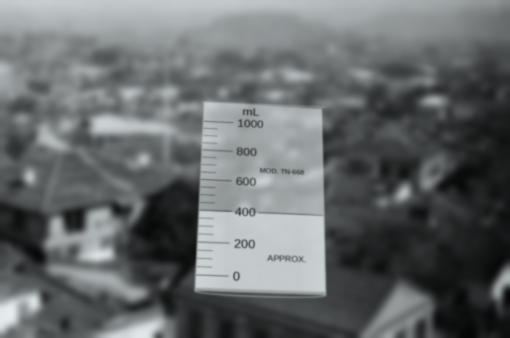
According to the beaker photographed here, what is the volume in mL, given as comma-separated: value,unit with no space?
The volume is 400,mL
